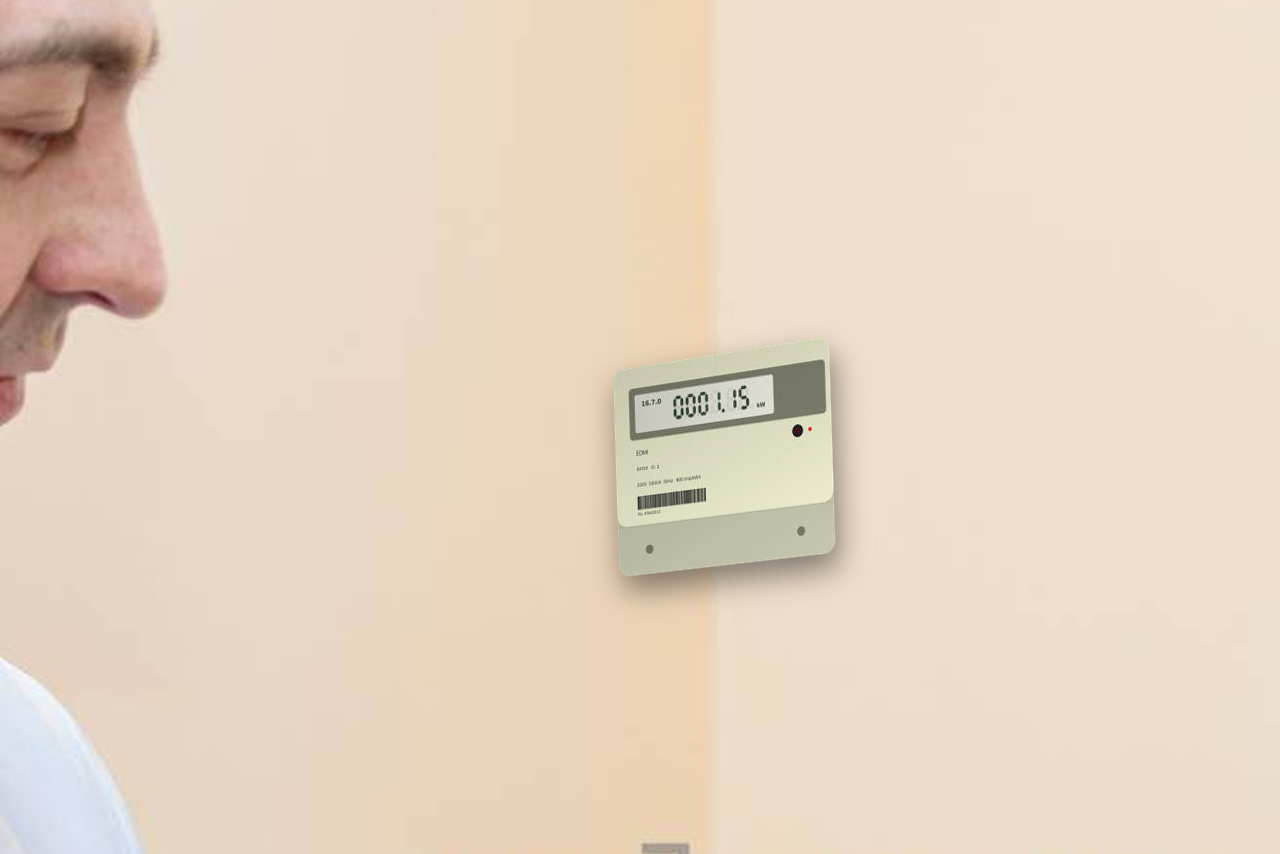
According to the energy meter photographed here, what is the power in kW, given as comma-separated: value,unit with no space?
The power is 1.15,kW
